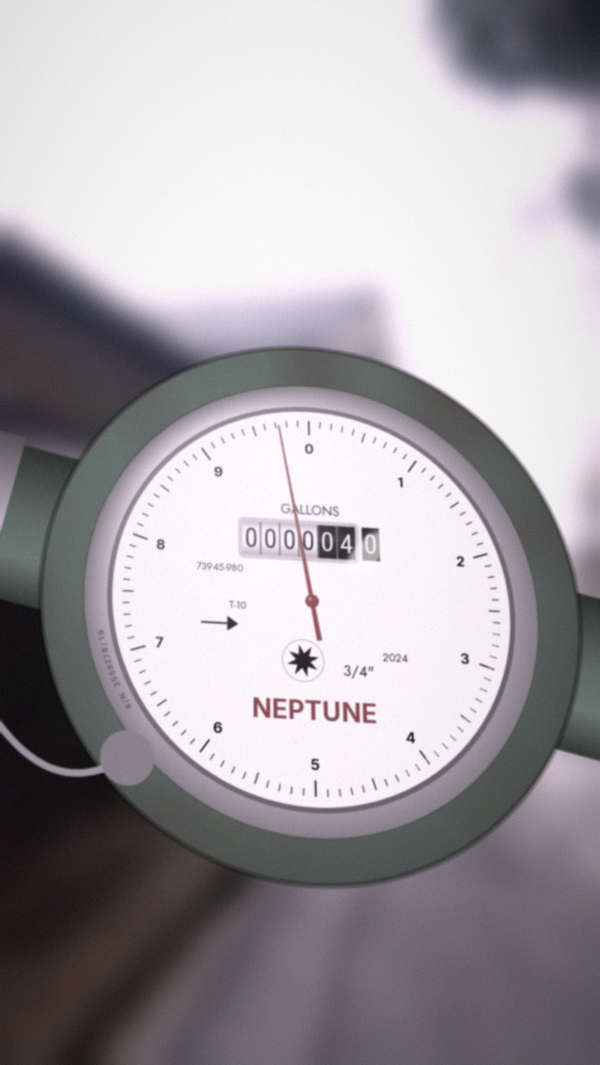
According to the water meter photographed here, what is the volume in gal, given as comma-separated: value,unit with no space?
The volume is 39.7,gal
